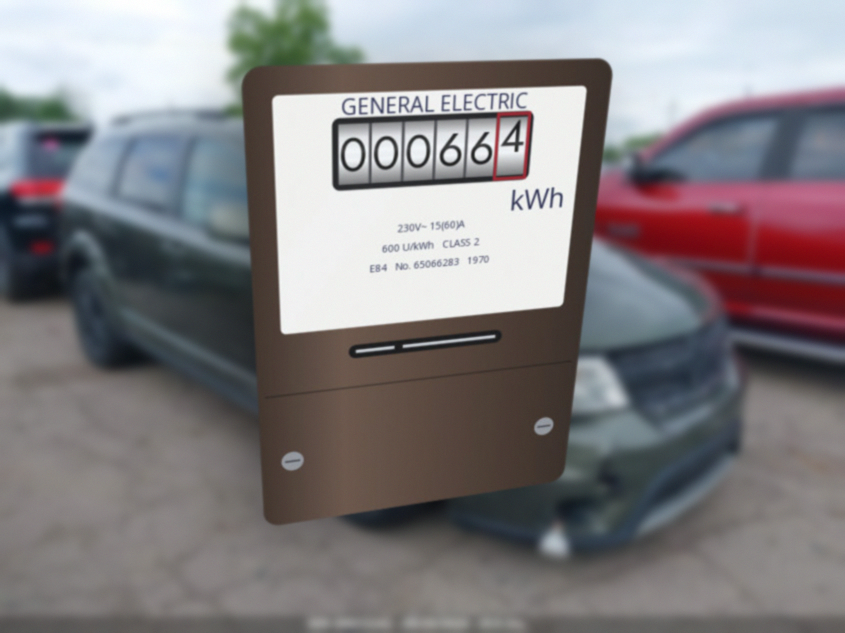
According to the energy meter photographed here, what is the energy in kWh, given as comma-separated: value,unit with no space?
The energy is 66.4,kWh
